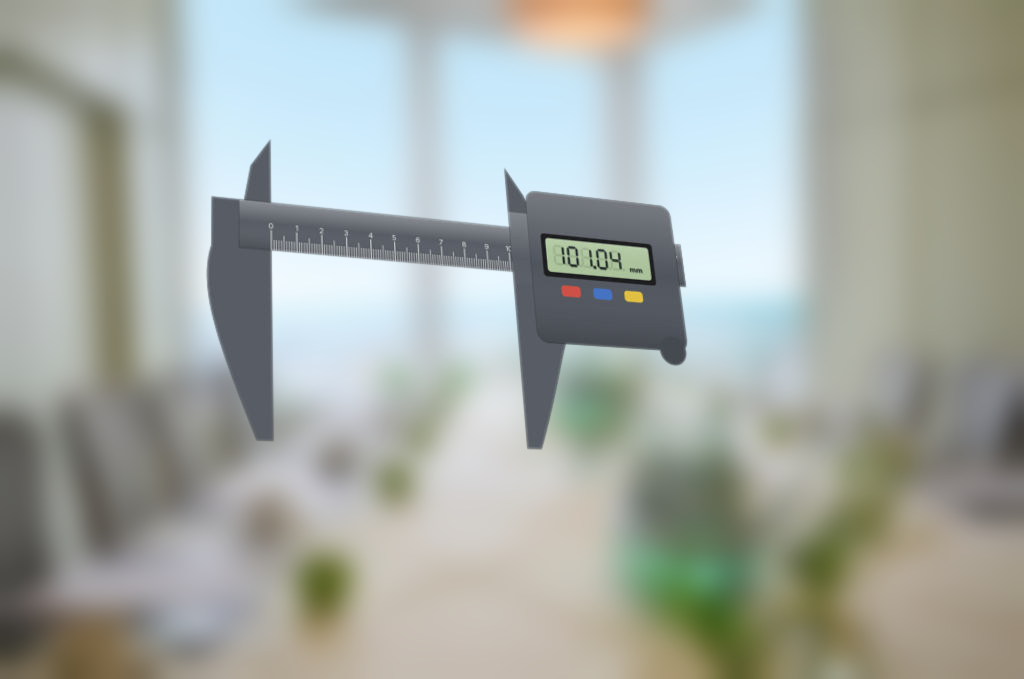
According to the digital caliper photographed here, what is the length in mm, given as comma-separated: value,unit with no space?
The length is 101.04,mm
